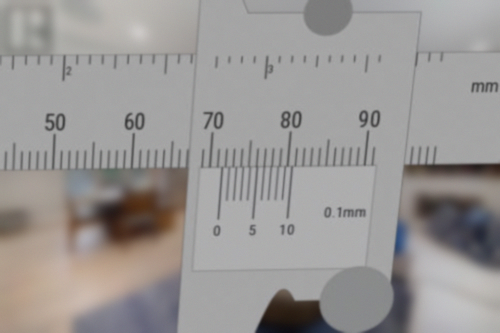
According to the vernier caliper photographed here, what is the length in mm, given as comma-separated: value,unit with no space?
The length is 71.6,mm
